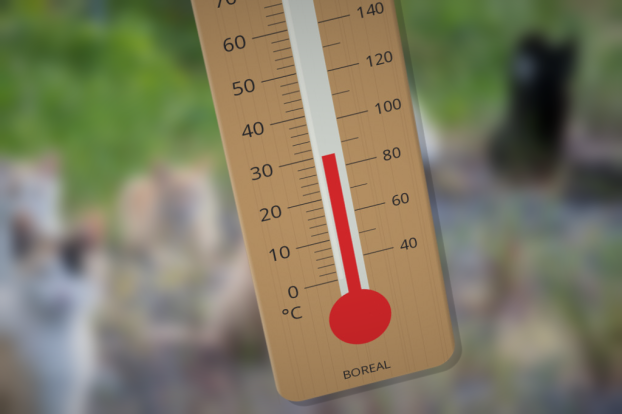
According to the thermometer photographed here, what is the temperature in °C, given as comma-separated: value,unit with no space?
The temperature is 30,°C
